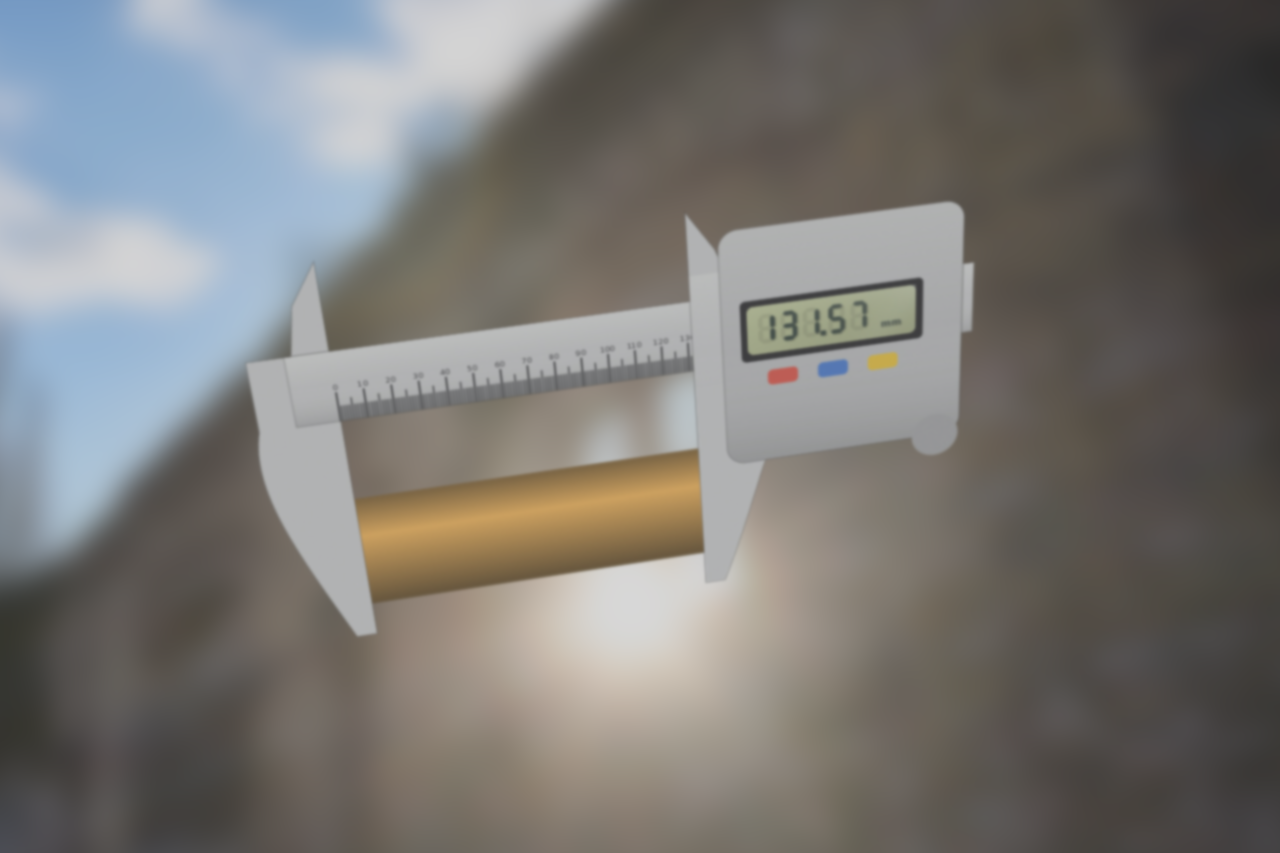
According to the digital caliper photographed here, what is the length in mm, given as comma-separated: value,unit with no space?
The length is 131.57,mm
